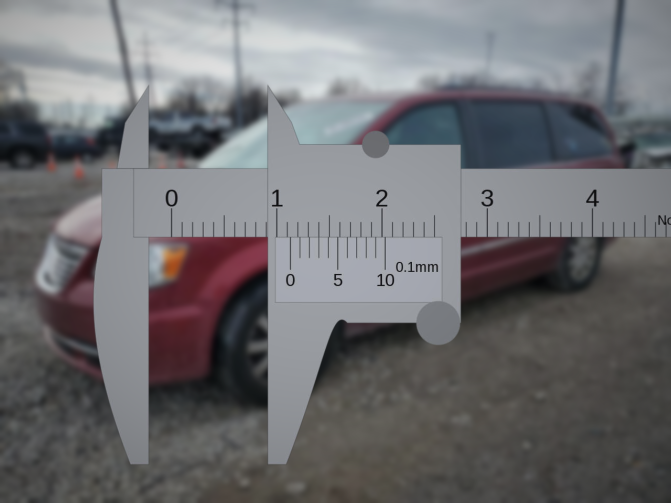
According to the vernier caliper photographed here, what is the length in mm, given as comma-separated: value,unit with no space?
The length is 11.3,mm
